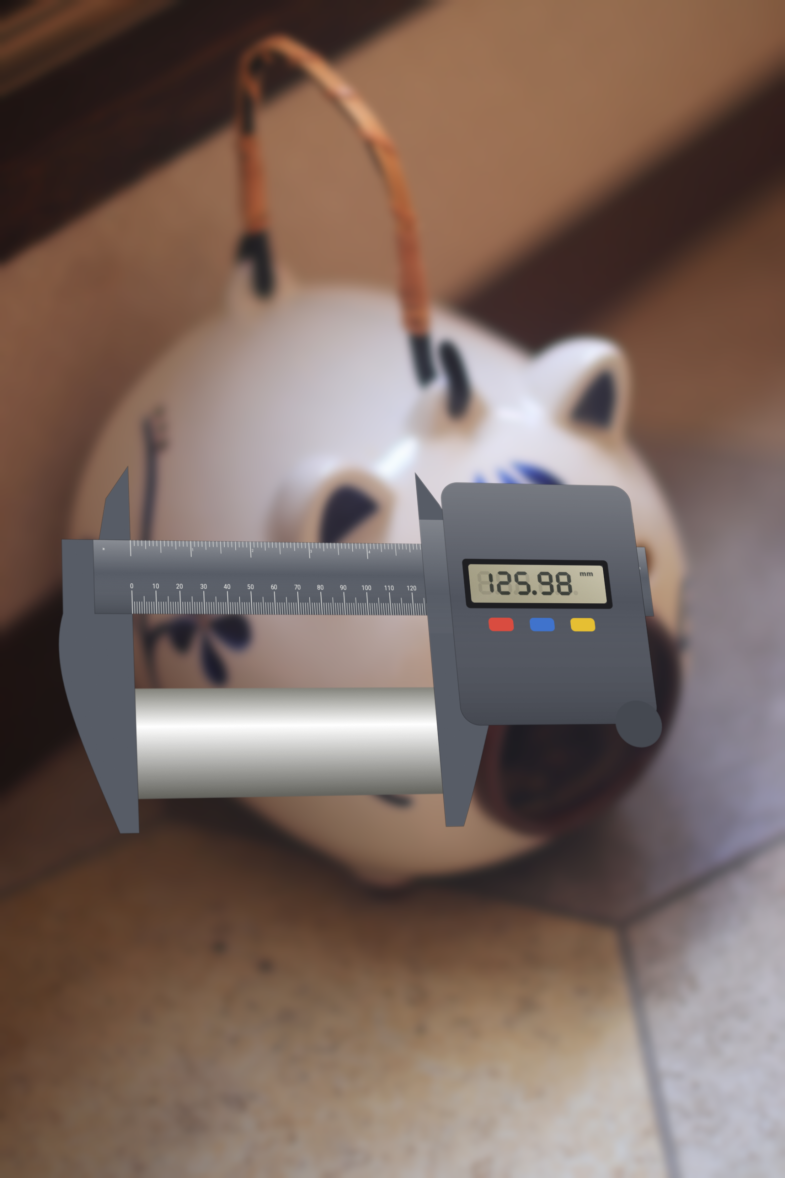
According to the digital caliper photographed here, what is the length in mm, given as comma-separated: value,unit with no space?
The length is 125.98,mm
